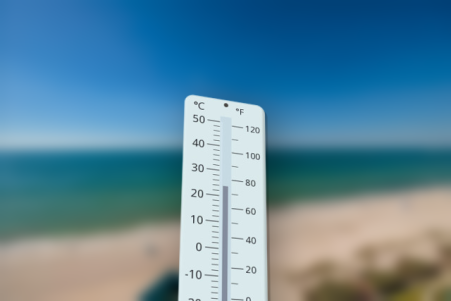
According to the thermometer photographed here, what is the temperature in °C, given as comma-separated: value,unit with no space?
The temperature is 24,°C
